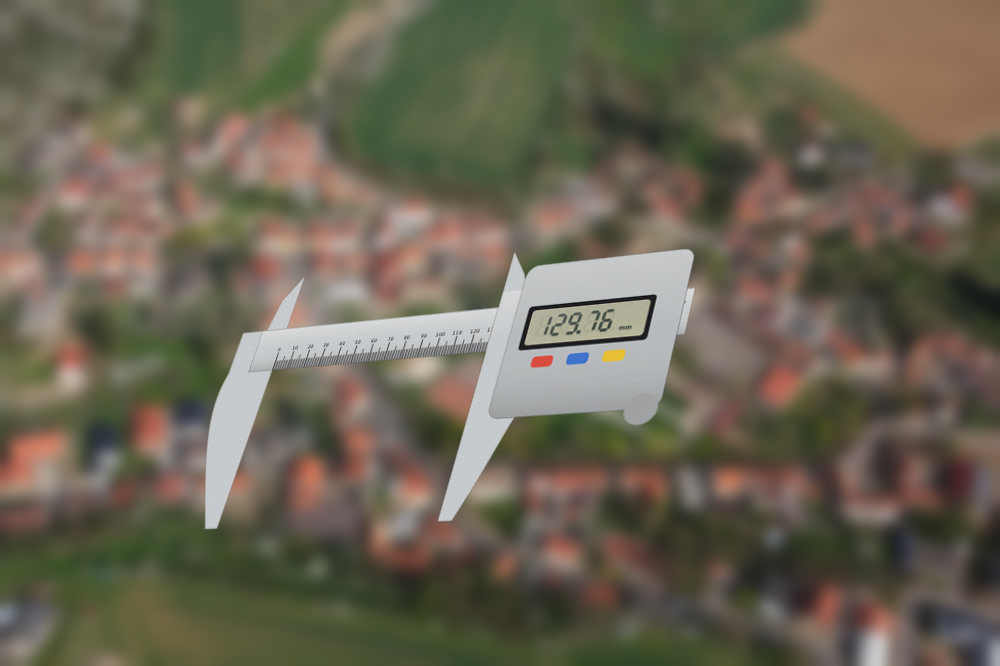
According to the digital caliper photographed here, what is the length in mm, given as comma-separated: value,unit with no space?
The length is 129.76,mm
